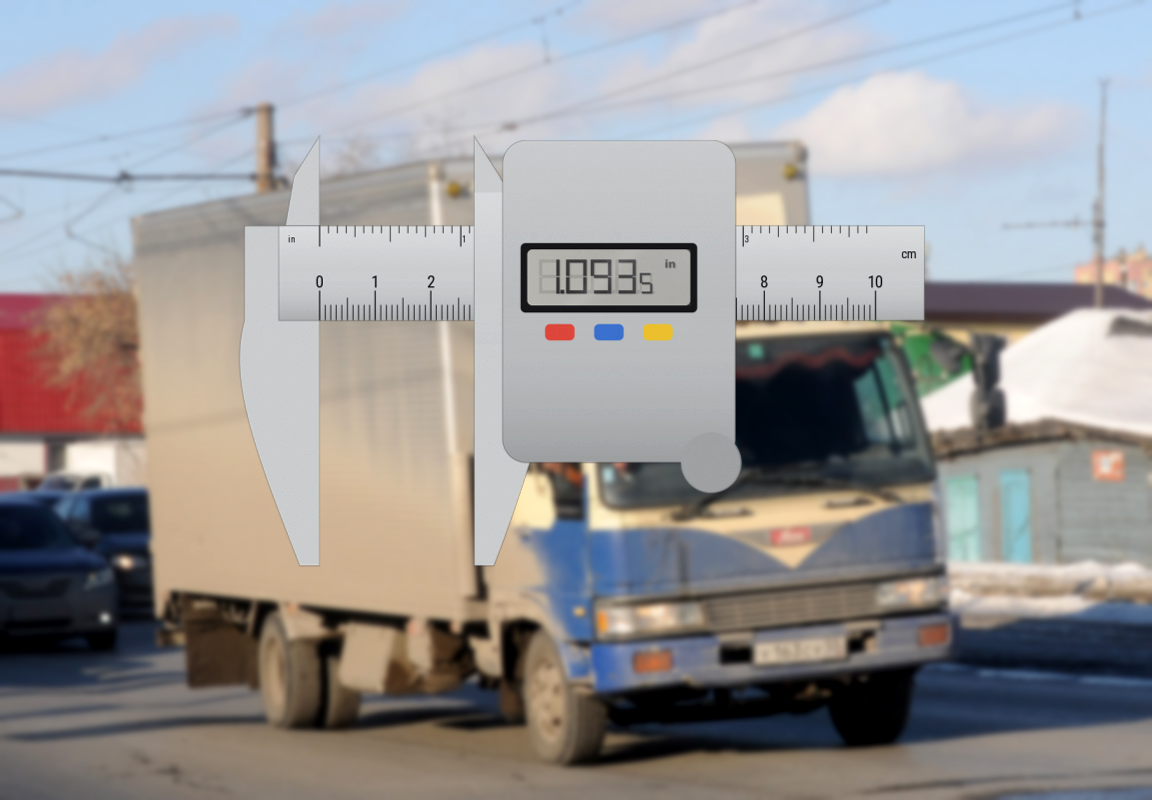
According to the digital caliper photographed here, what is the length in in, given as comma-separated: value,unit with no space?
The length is 1.0935,in
